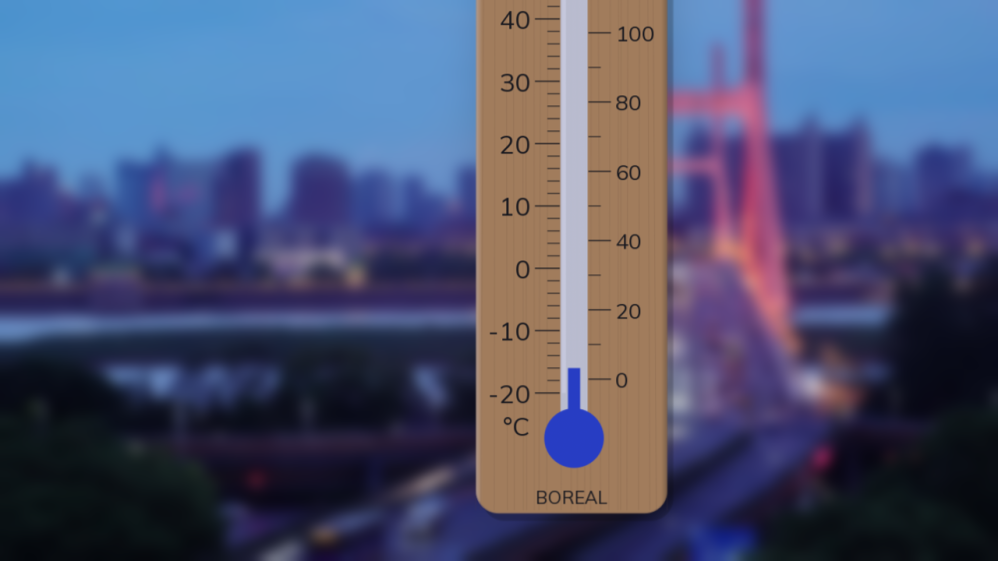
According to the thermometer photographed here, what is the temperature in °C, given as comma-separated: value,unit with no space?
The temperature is -16,°C
